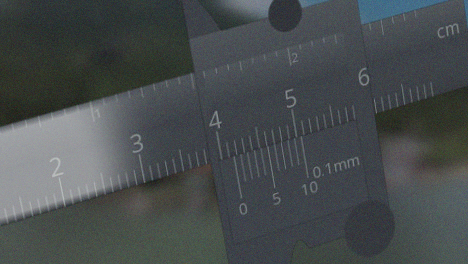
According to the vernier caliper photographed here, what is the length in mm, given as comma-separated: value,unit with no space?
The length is 41.6,mm
